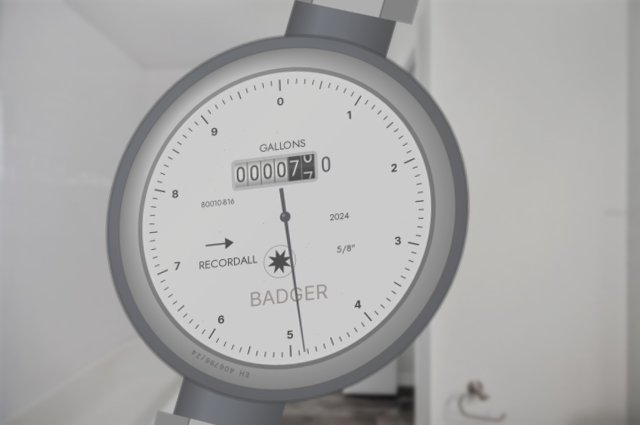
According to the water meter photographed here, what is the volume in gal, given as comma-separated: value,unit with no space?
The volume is 764.8,gal
